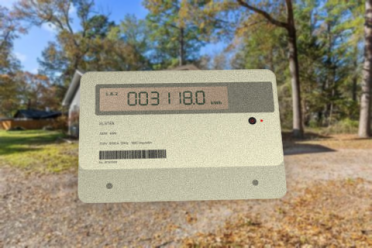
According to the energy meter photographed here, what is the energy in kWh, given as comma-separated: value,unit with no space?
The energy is 3118.0,kWh
